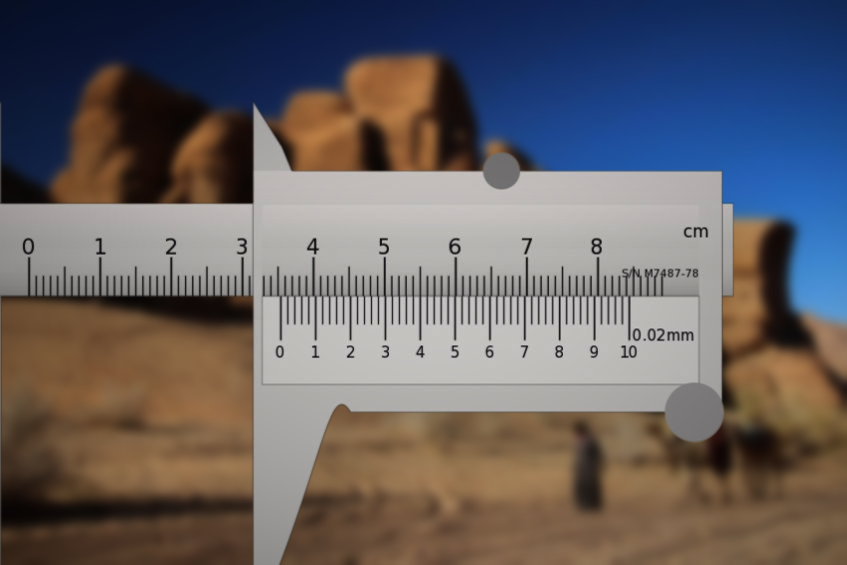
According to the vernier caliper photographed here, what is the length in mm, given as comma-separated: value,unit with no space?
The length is 35.4,mm
